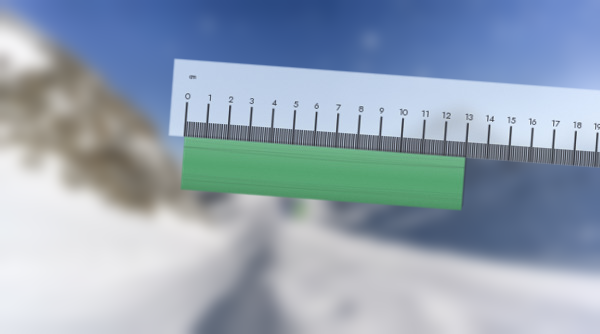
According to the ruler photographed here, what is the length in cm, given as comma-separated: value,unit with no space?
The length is 13,cm
